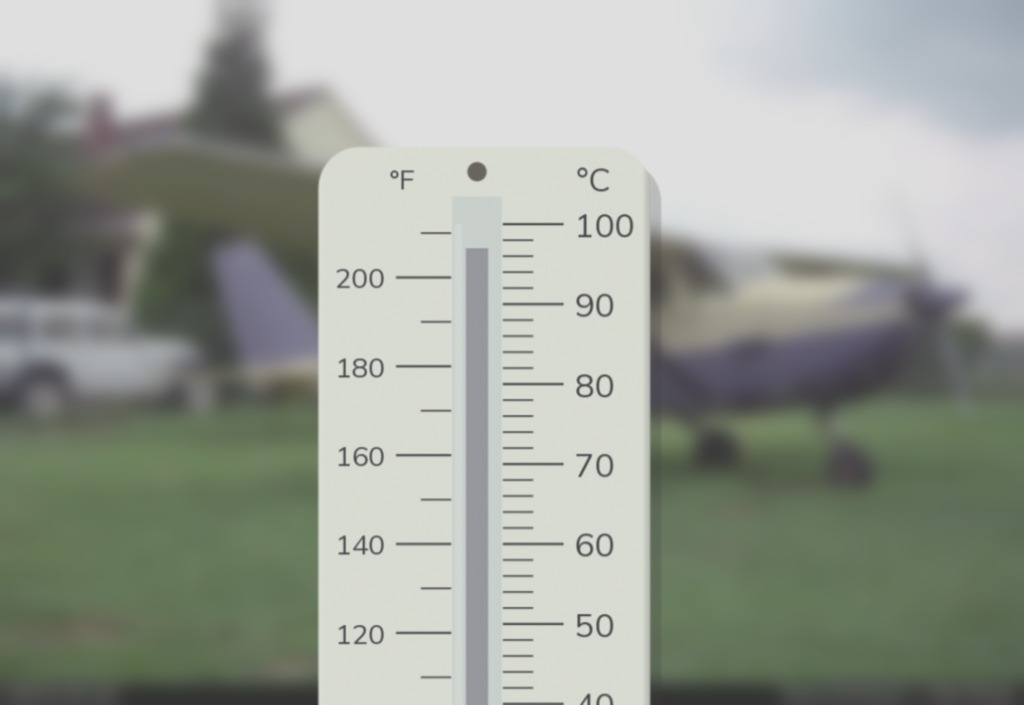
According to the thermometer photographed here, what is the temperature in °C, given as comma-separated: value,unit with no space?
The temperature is 97,°C
